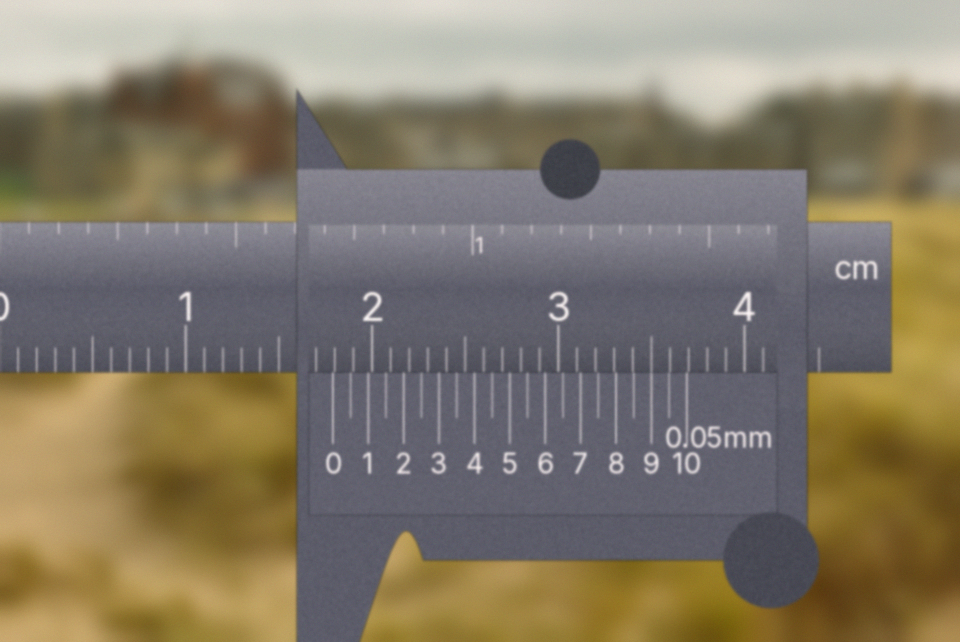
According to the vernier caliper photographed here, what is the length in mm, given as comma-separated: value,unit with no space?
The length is 17.9,mm
